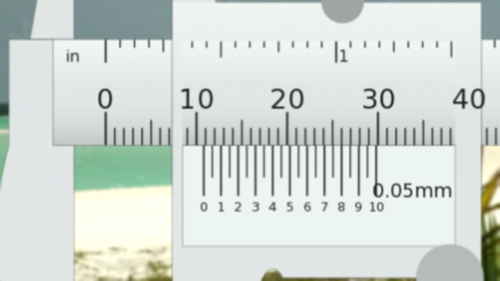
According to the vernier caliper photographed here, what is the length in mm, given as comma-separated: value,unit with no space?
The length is 10.8,mm
